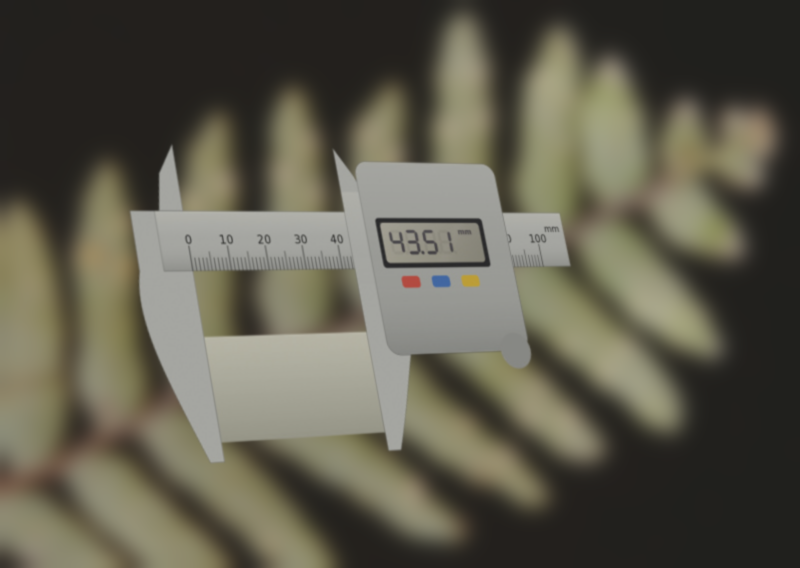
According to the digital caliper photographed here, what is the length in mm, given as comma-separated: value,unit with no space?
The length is 43.51,mm
